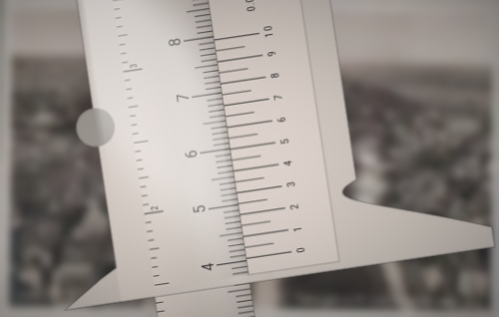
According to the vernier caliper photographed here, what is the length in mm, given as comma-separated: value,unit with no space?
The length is 40.4,mm
